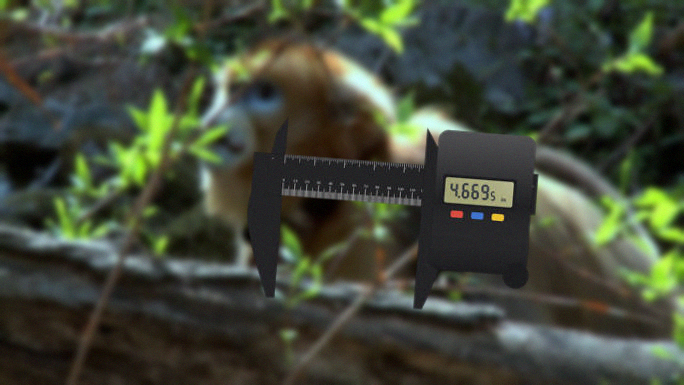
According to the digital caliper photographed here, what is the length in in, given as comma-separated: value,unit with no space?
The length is 4.6695,in
